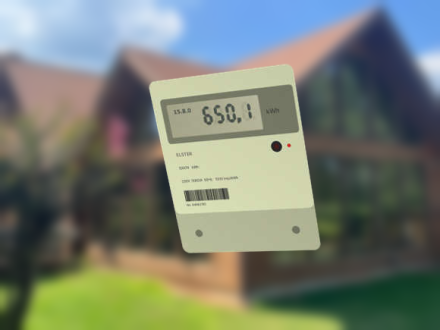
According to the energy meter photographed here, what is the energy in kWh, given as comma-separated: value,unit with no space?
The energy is 650.1,kWh
